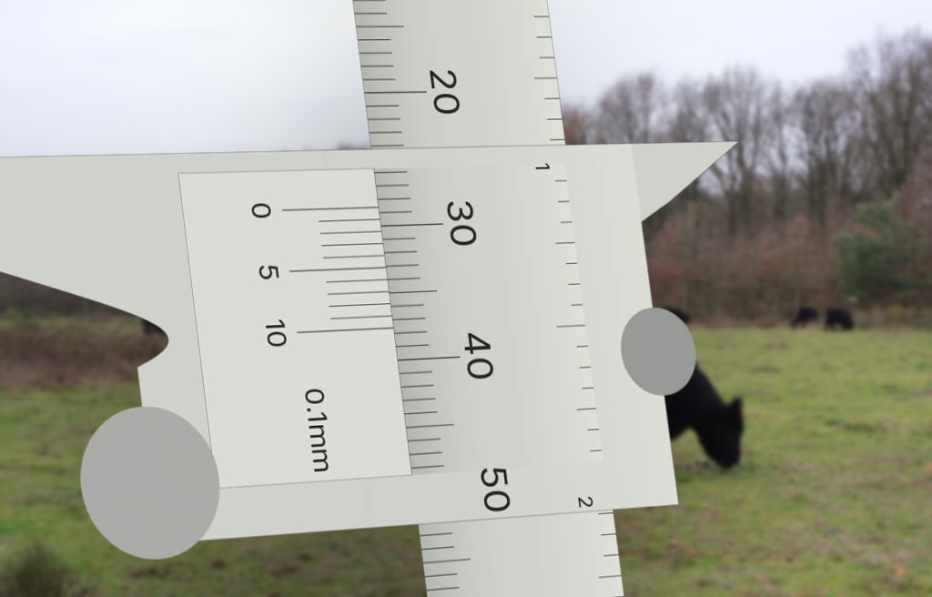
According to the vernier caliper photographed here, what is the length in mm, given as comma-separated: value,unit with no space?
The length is 28.6,mm
